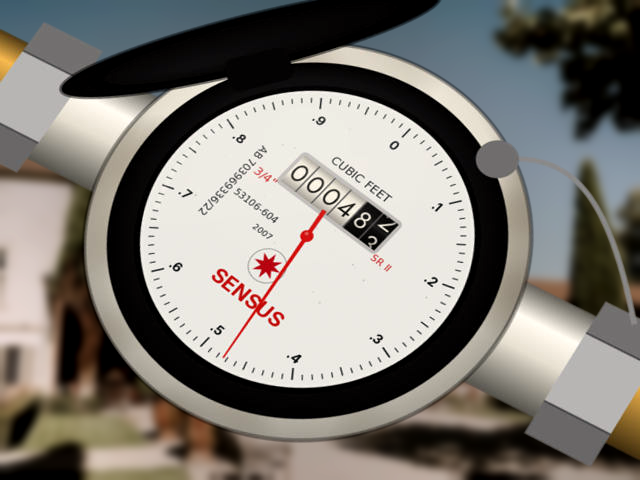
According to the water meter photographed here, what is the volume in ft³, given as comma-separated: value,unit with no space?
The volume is 482.47,ft³
